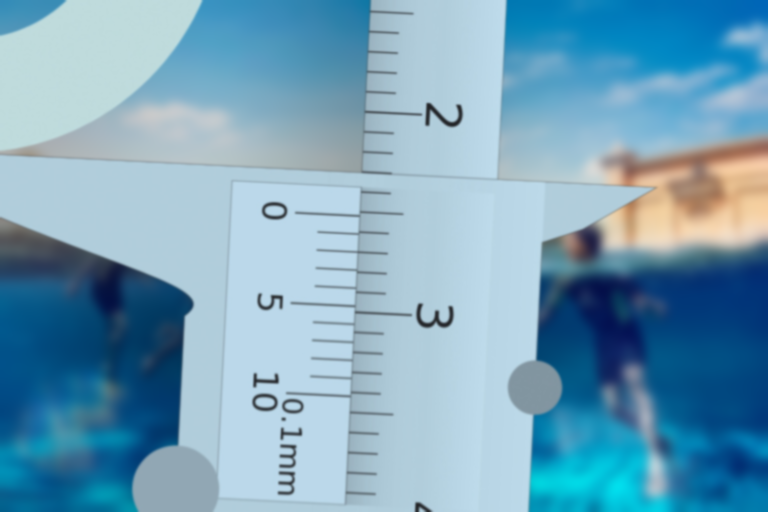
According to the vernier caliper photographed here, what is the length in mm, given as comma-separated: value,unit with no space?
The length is 25.2,mm
